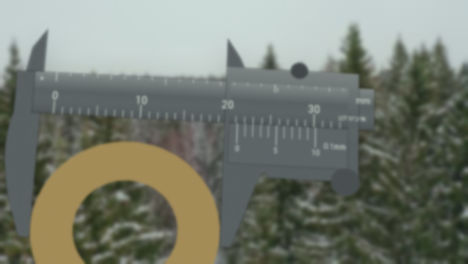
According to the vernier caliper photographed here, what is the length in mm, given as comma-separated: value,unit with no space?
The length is 21.2,mm
